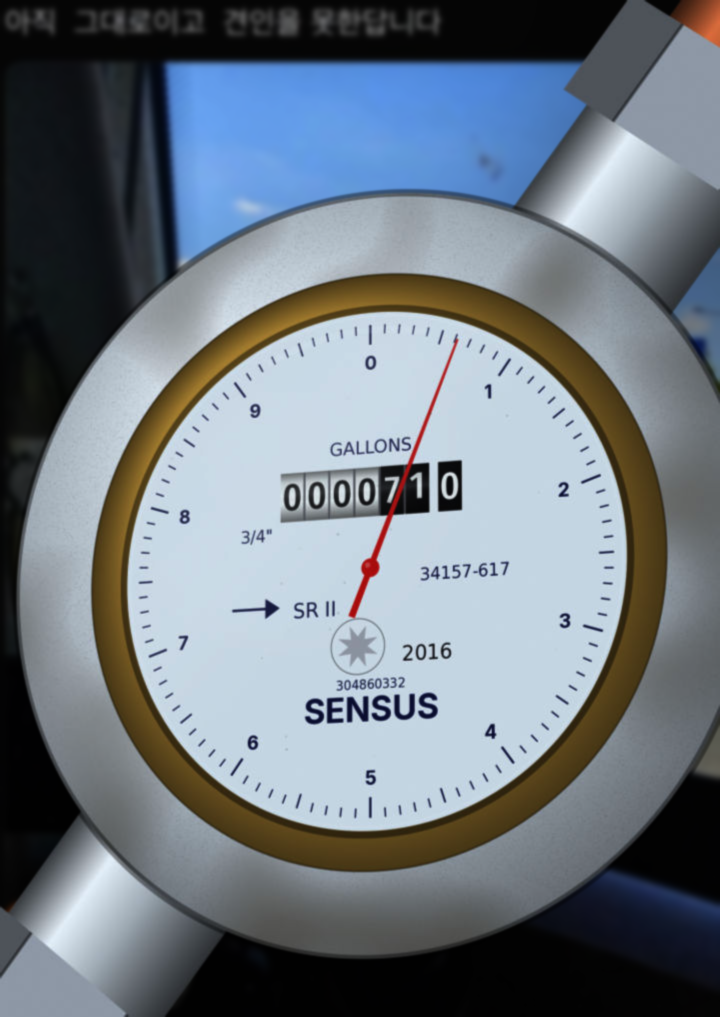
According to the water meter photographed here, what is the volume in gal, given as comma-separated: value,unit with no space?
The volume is 710.6,gal
